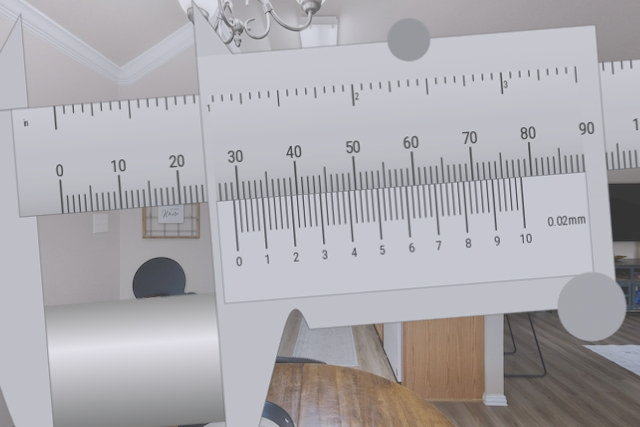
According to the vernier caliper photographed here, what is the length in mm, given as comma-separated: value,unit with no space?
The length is 29.2,mm
